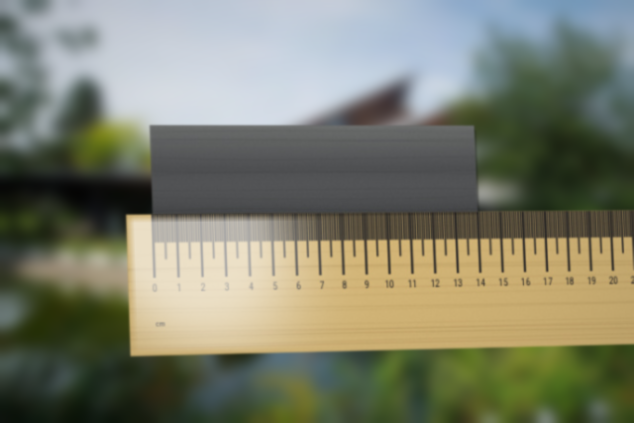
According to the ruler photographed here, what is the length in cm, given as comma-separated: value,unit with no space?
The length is 14,cm
